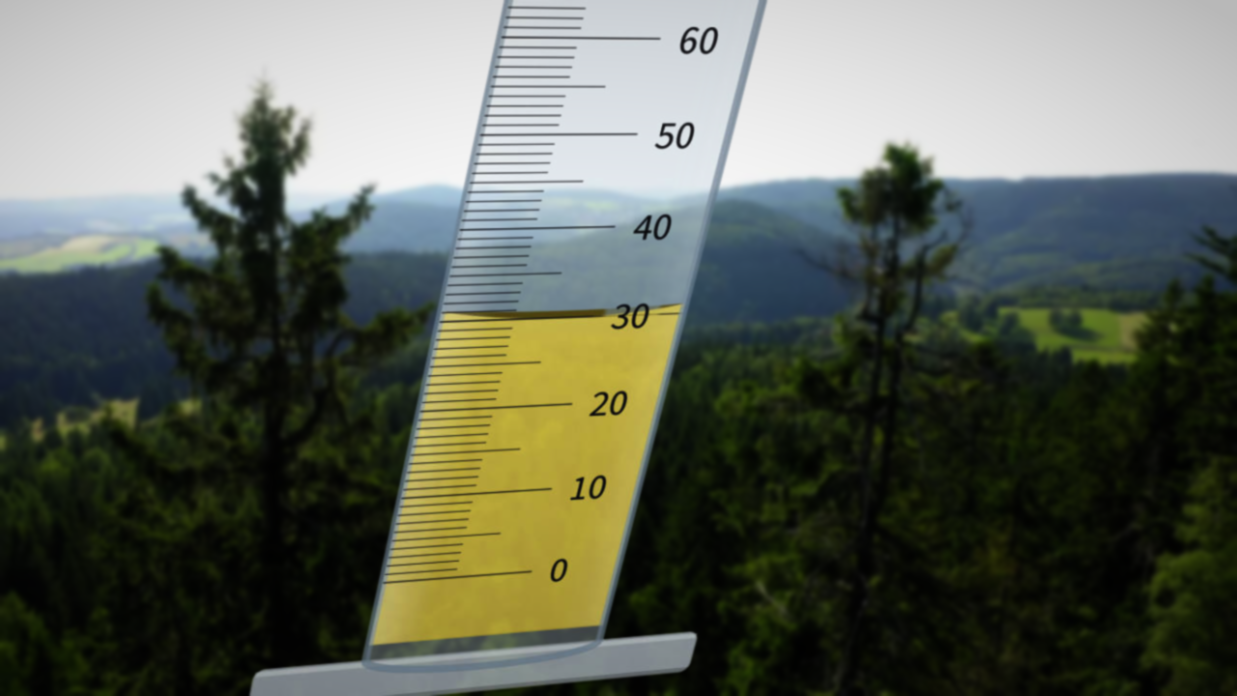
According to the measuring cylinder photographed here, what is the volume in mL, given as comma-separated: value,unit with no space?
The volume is 30,mL
